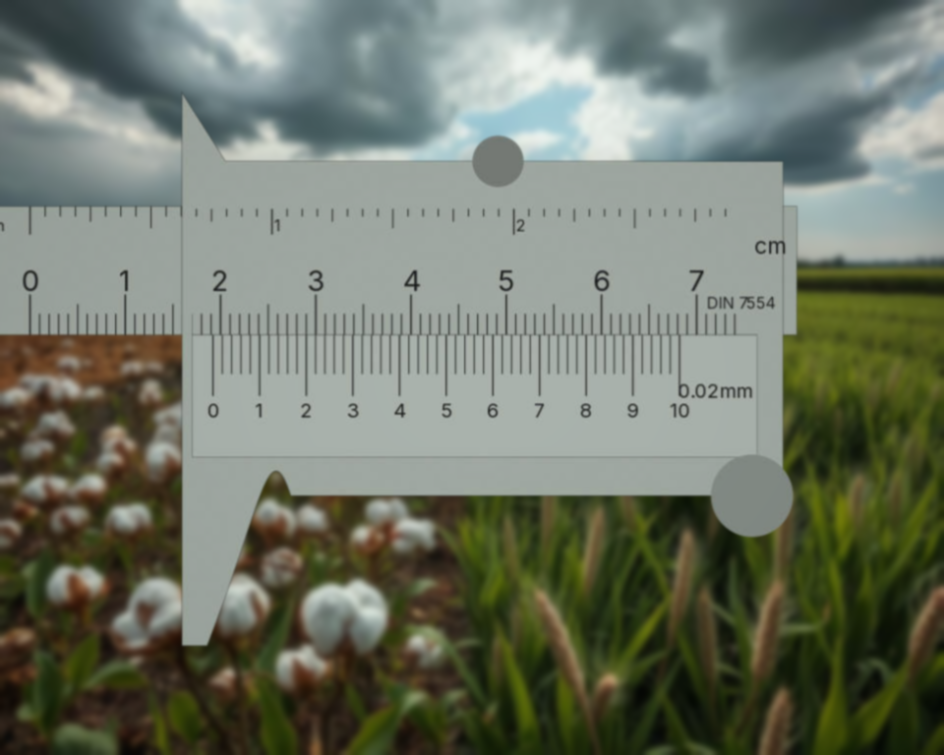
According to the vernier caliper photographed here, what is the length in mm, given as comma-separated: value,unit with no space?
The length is 19.2,mm
